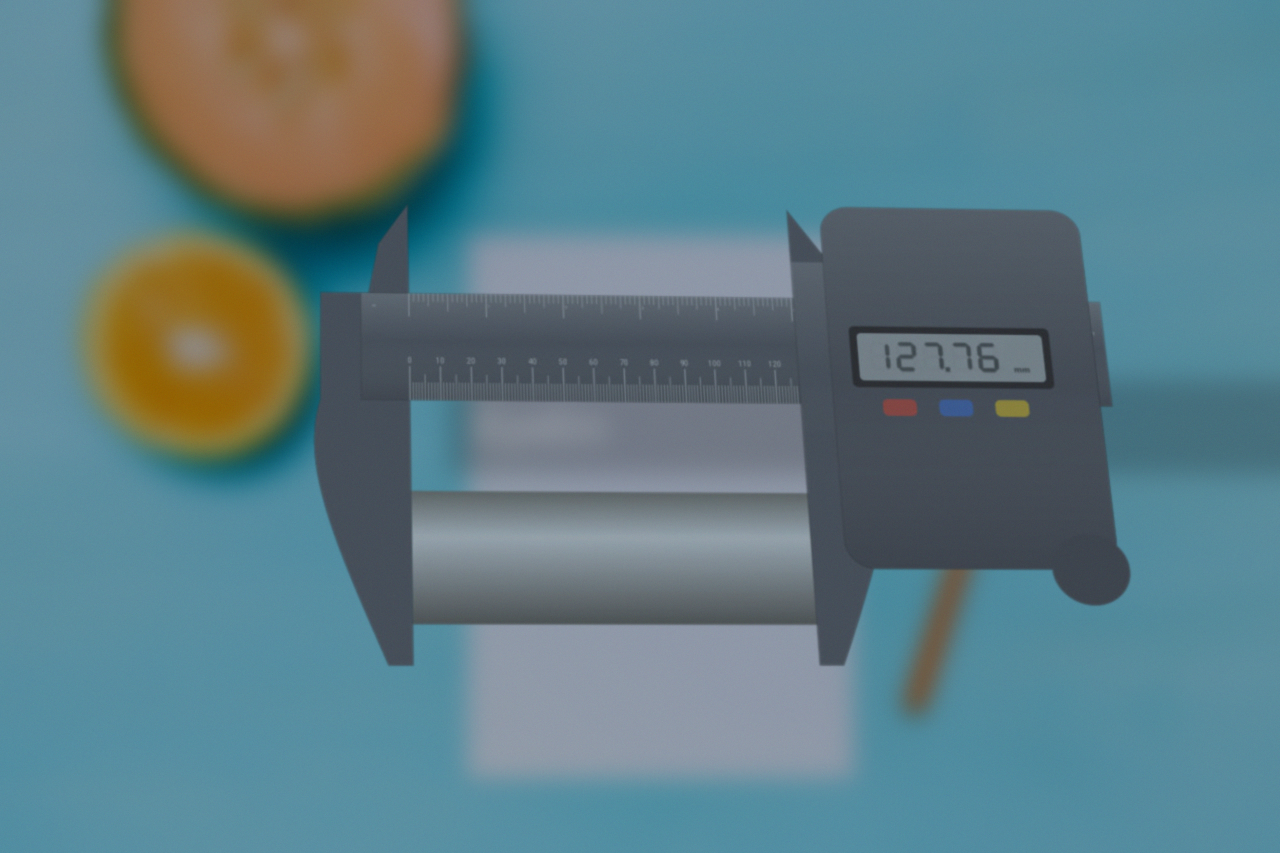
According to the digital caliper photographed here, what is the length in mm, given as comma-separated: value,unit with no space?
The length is 127.76,mm
